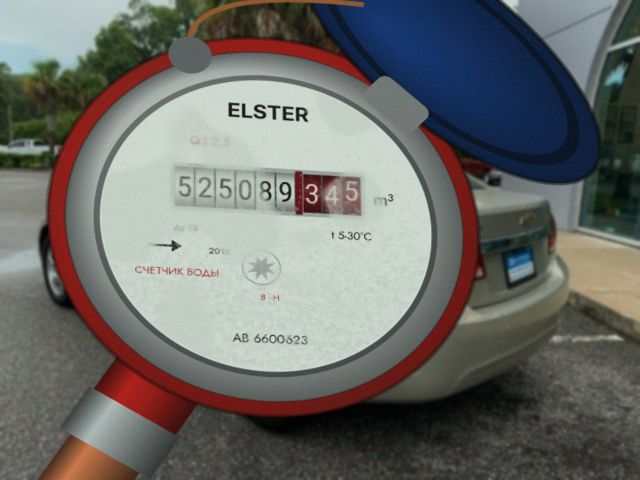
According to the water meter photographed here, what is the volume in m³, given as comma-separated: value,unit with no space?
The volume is 525089.345,m³
